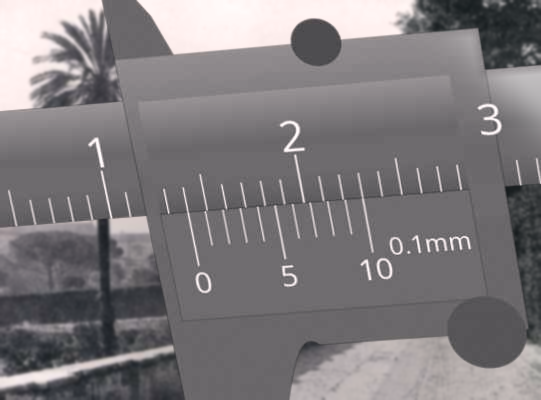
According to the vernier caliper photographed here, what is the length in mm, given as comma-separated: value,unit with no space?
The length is 14.0,mm
